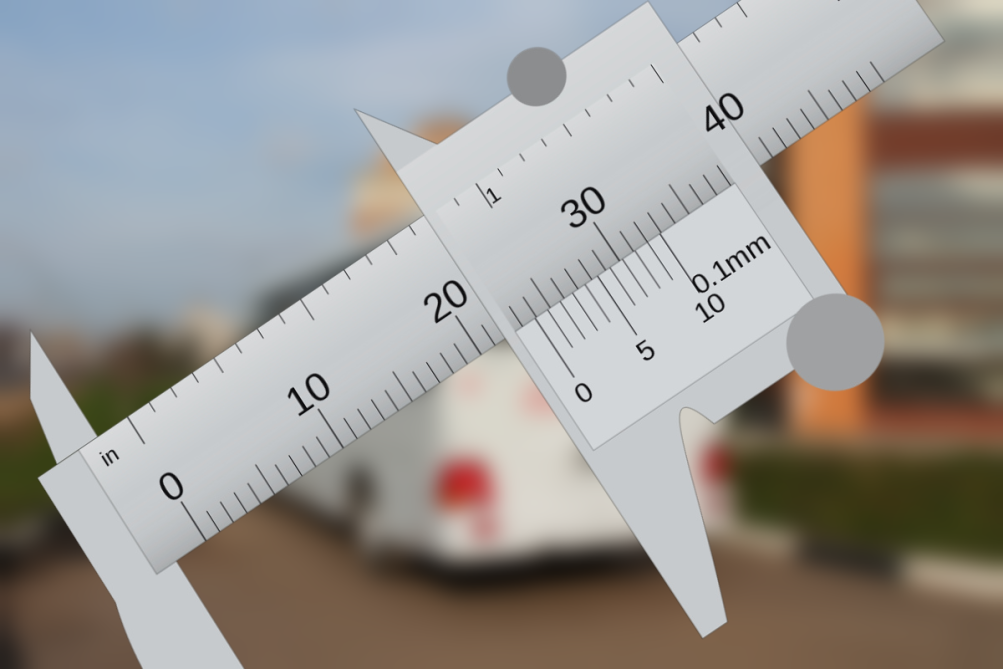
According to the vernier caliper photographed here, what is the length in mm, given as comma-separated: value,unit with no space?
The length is 23.9,mm
